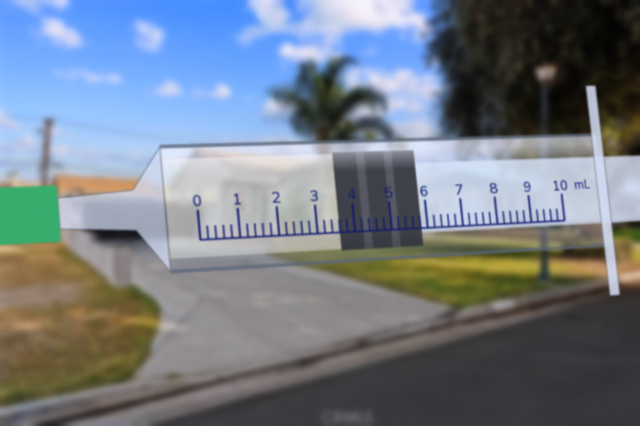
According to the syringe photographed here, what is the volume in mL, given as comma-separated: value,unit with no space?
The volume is 3.6,mL
